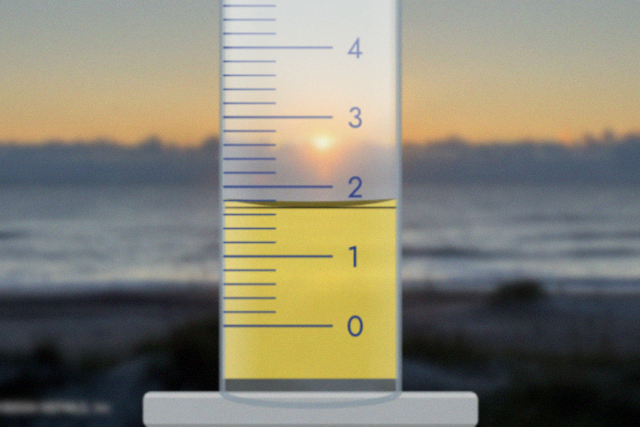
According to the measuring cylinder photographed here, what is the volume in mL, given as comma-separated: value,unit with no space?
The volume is 1.7,mL
